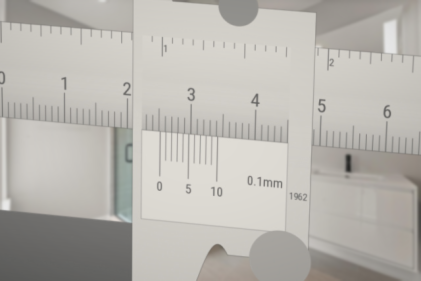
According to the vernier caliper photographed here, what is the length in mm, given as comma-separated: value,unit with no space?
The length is 25.2,mm
